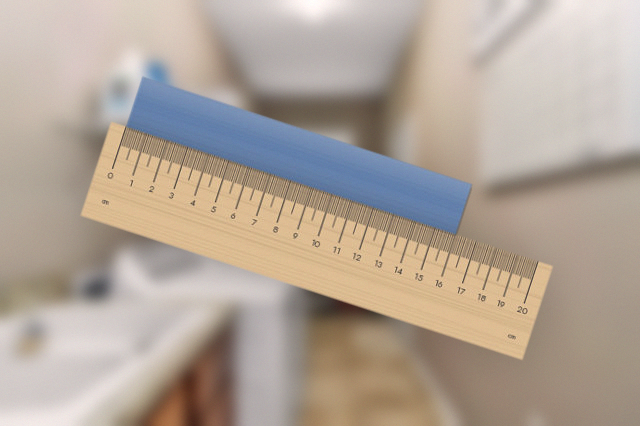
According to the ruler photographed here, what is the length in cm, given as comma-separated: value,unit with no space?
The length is 16,cm
